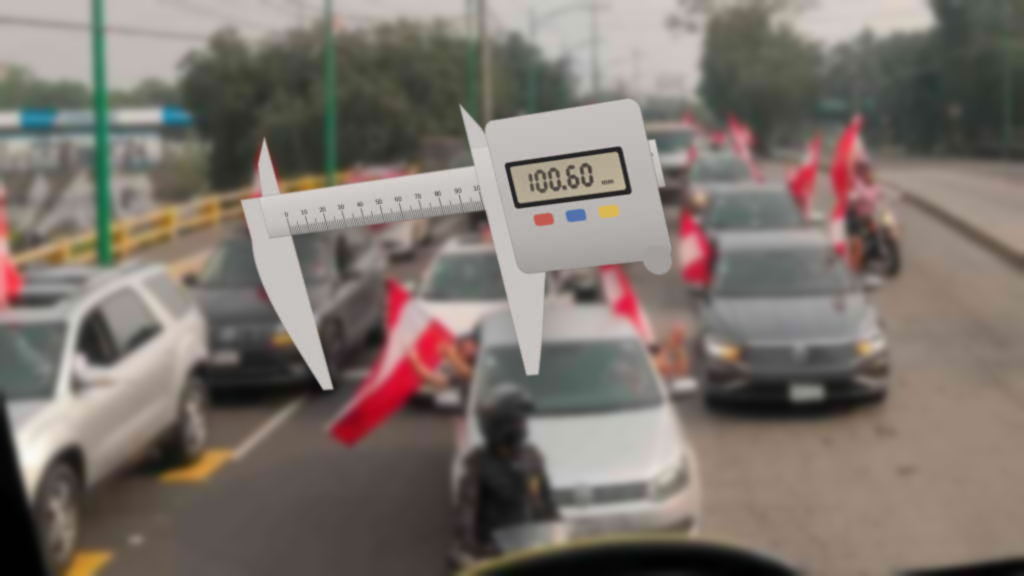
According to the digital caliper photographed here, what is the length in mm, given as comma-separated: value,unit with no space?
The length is 100.60,mm
